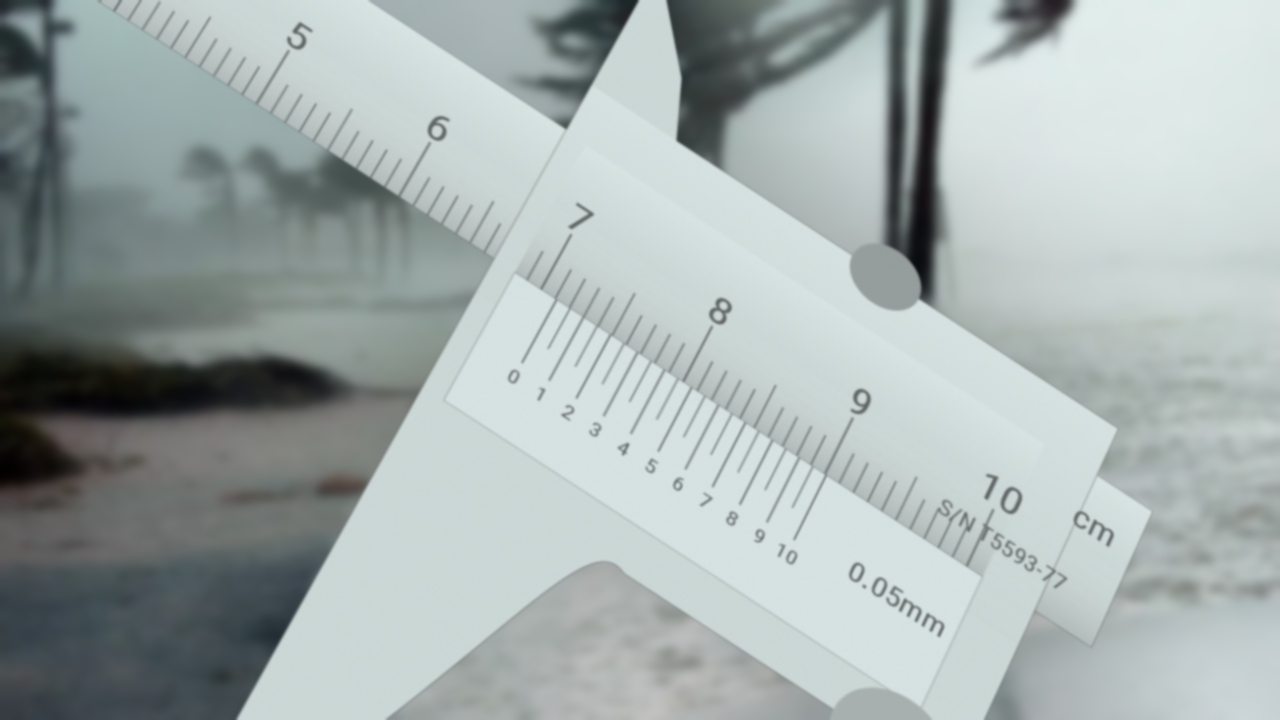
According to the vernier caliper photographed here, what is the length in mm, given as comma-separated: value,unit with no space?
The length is 71.1,mm
